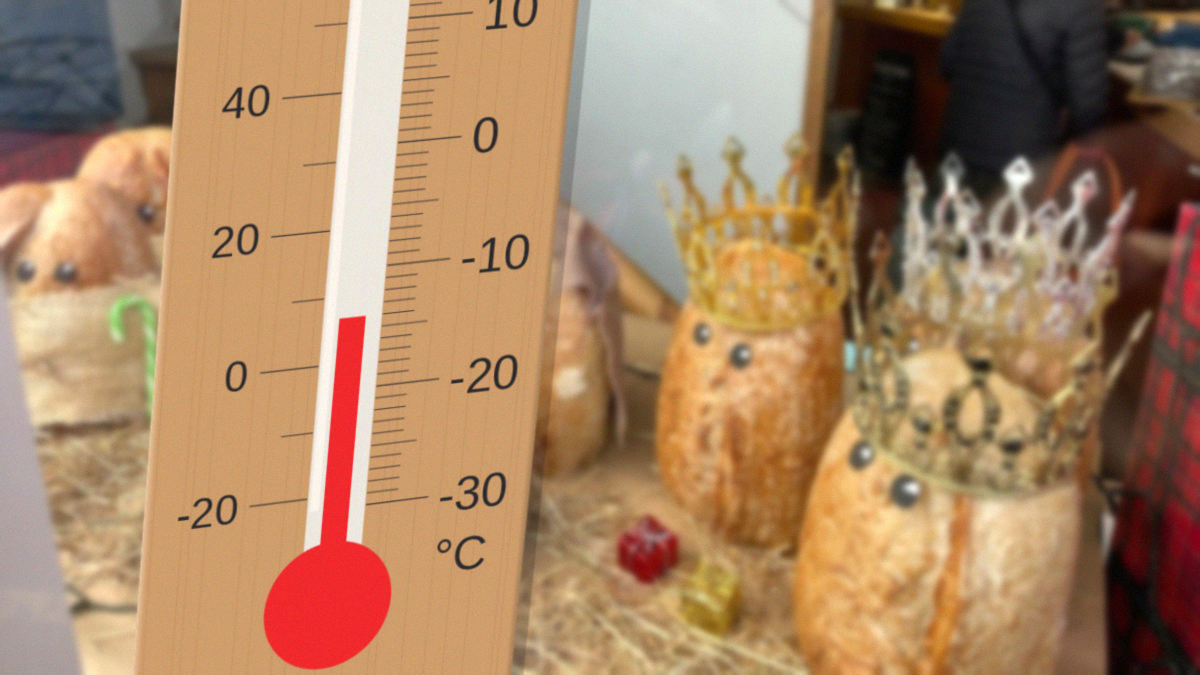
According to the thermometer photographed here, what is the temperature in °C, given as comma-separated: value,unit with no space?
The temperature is -14,°C
